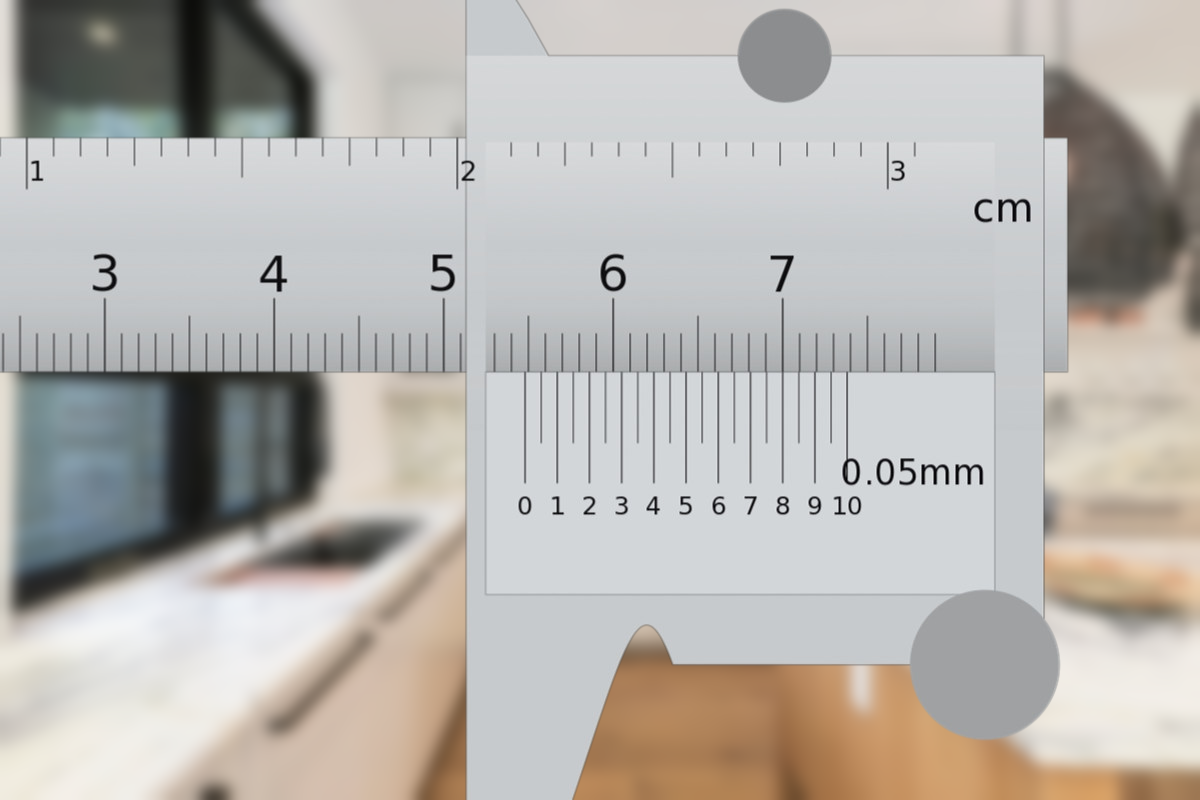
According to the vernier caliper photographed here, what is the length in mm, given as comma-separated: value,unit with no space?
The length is 54.8,mm
